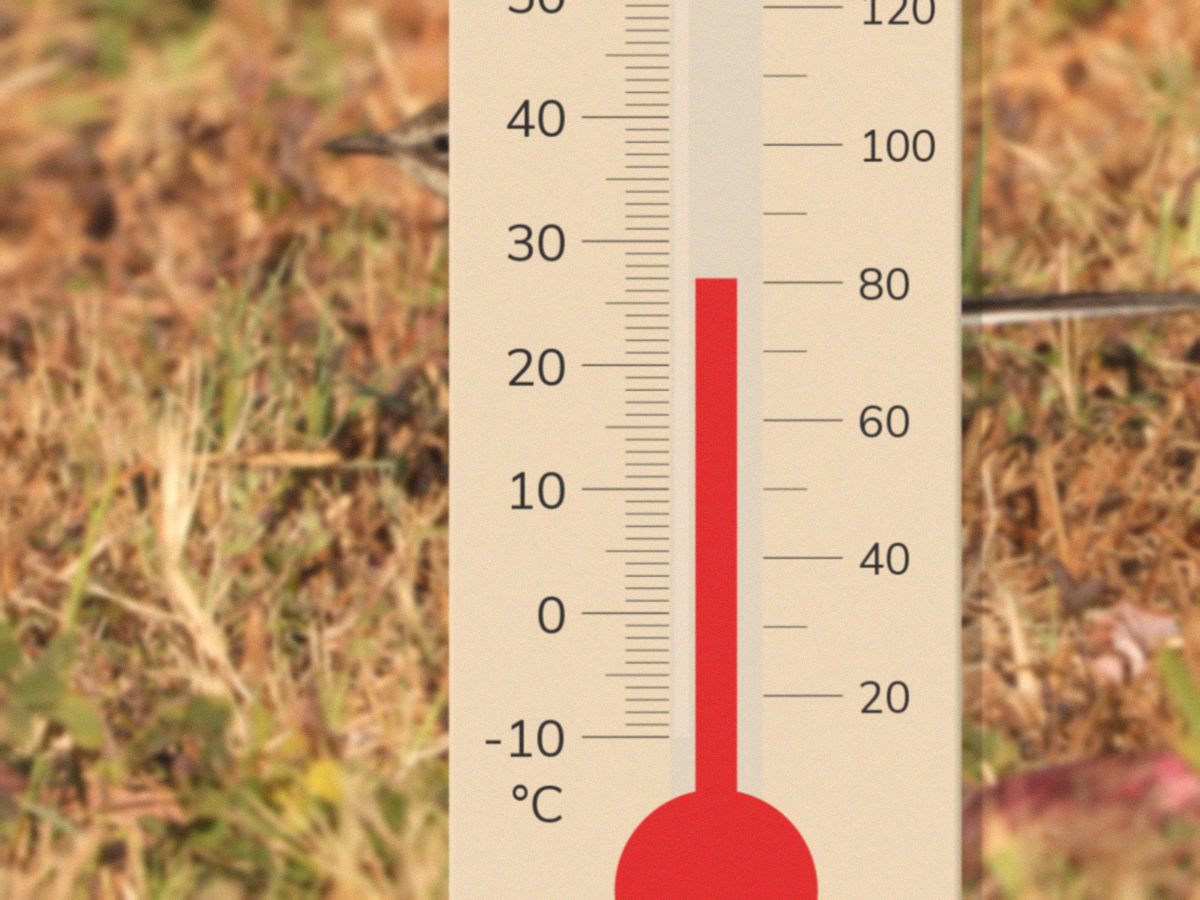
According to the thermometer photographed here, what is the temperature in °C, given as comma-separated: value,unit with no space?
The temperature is 27,°C
